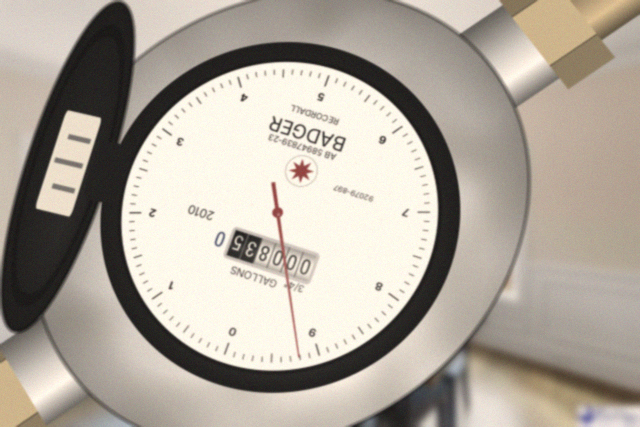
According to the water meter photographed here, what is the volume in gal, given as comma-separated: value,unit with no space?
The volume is 8349.2,gal
